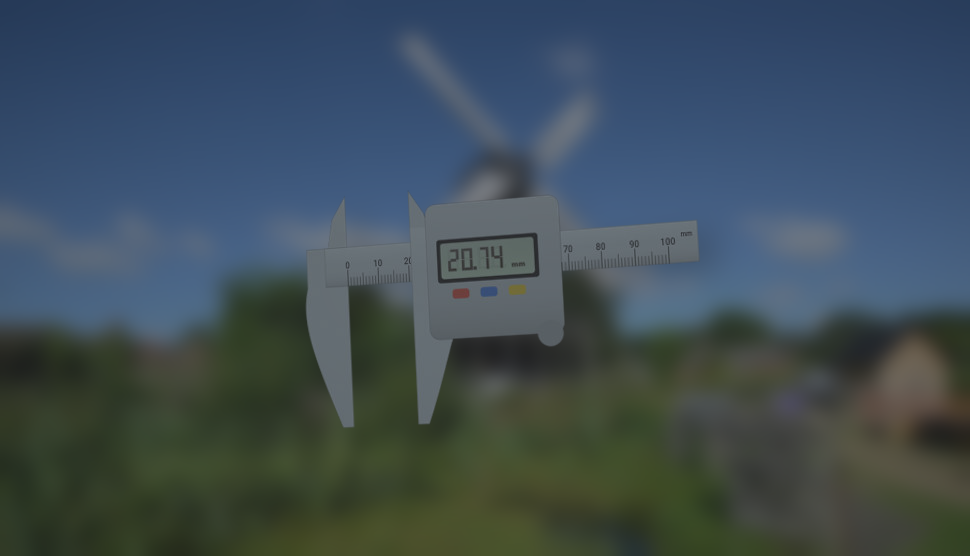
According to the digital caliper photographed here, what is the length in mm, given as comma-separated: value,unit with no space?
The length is 20.74,mm
